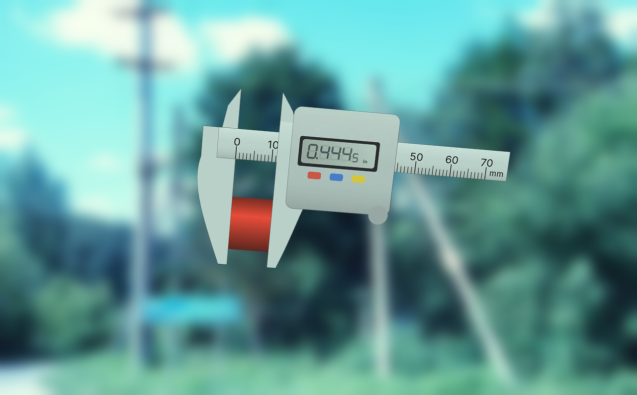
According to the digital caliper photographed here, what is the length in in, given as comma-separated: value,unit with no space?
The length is 0.4445,in
